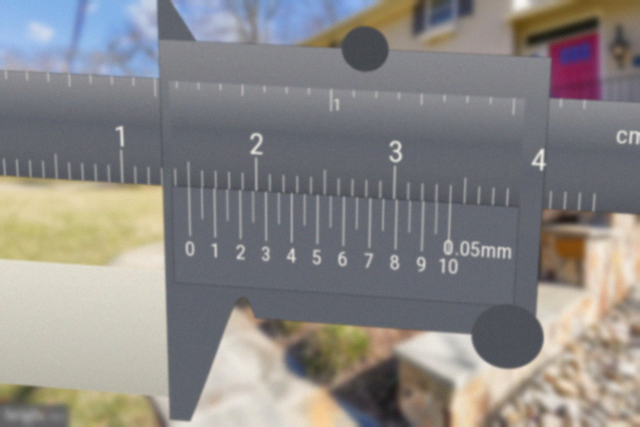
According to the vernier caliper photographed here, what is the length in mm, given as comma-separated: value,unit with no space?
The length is 15.0,mm
